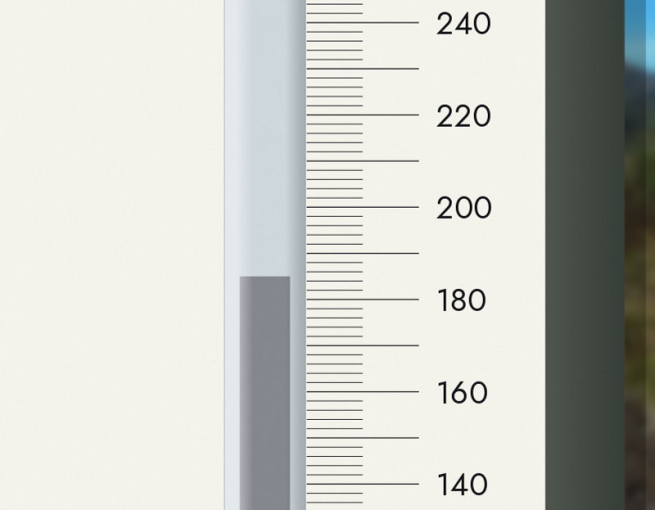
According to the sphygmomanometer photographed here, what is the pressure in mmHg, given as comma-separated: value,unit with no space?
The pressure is 185,mmHg
